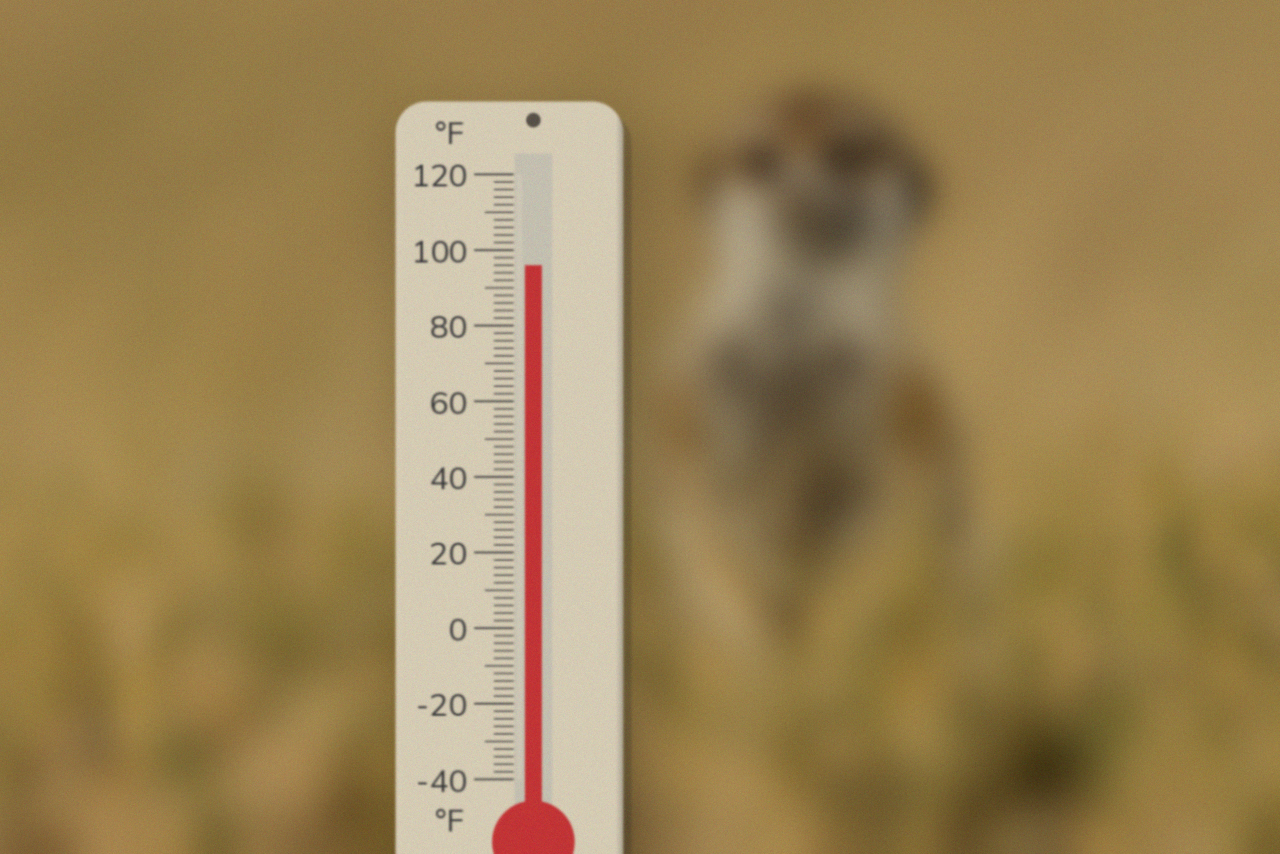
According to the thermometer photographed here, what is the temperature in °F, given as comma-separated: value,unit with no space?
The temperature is 96,°F
